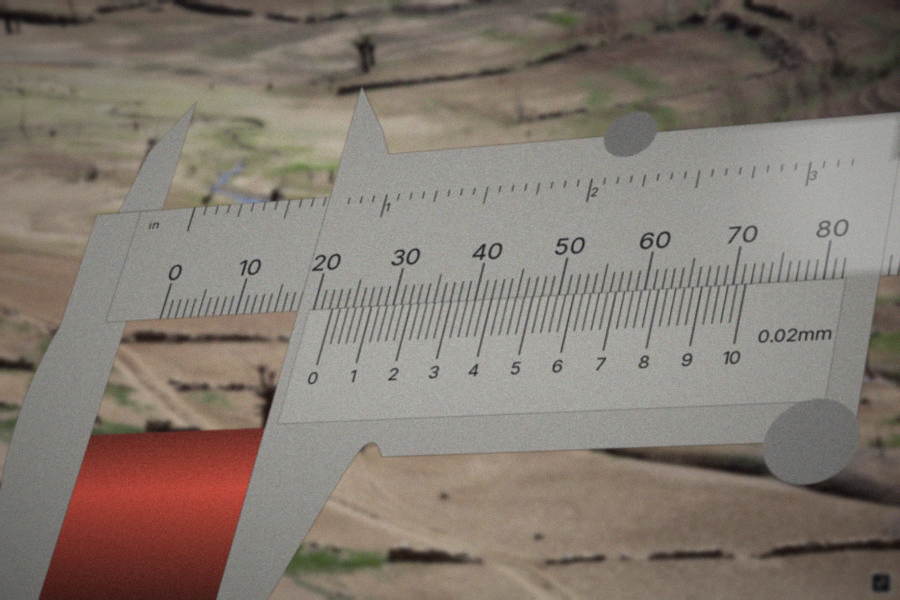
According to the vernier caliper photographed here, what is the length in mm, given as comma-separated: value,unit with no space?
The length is 22.4,mm
